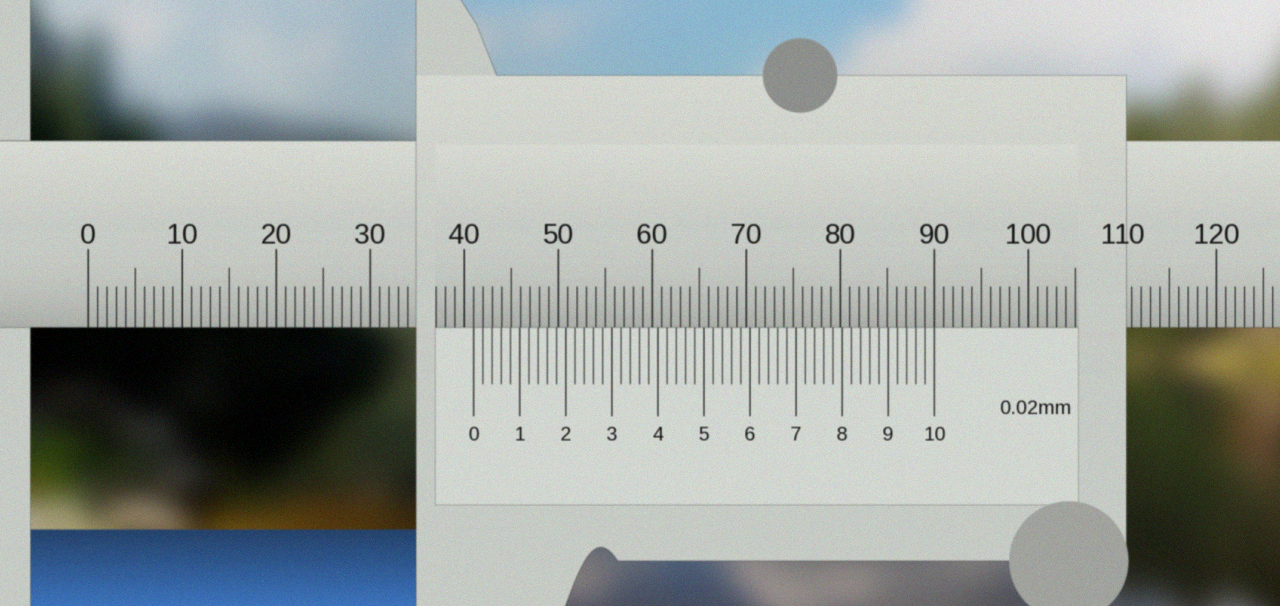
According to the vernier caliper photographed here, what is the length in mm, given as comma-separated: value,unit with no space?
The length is 41.0,mm
